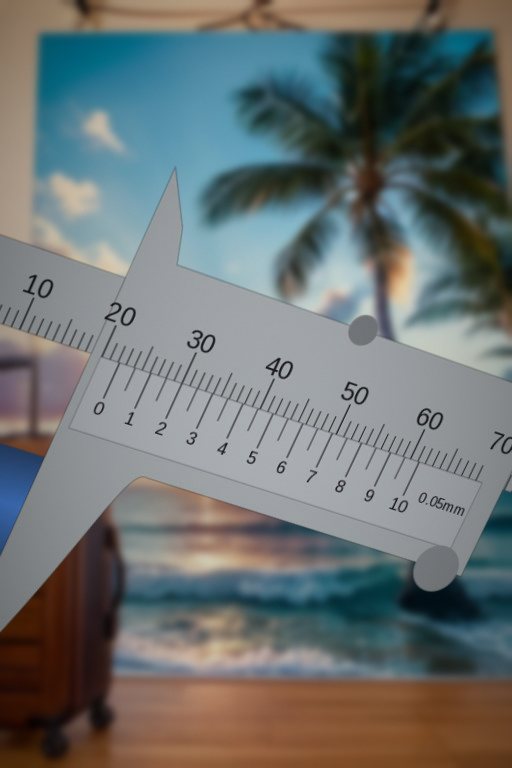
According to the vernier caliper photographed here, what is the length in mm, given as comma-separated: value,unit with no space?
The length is 22.2,mm
